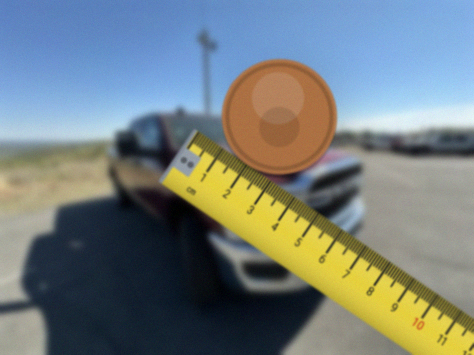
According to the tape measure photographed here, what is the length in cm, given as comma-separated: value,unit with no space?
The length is 4,cm
